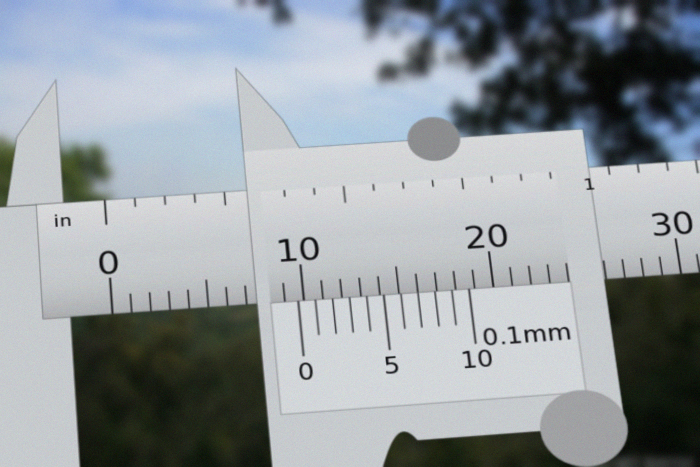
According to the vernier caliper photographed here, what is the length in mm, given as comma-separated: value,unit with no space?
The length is 9.7,mm
